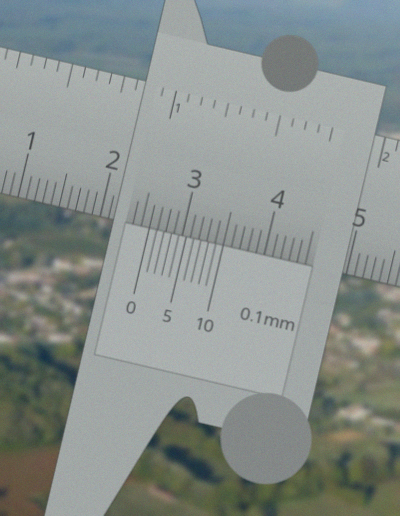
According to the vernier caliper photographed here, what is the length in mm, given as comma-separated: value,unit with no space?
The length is 26.0,mm
